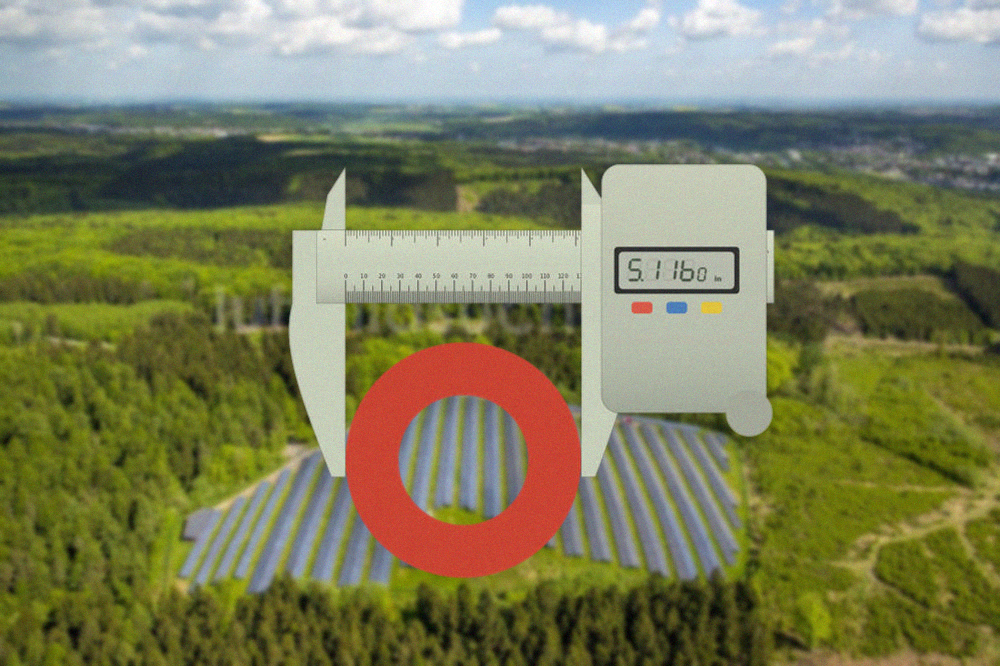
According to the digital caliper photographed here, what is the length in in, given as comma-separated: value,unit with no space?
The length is 5.1160,in
